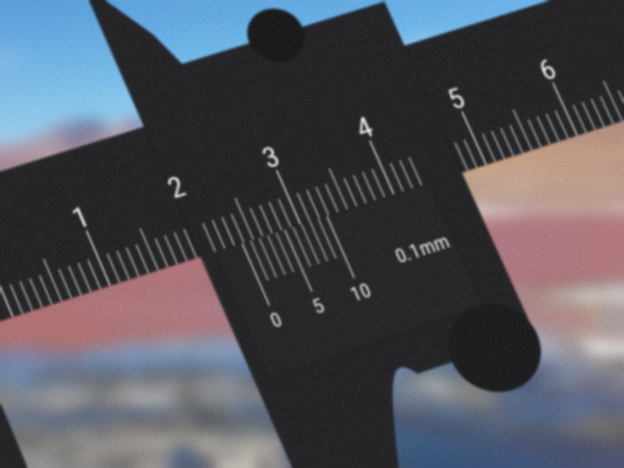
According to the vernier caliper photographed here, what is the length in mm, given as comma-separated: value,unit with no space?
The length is 23.8,mm
